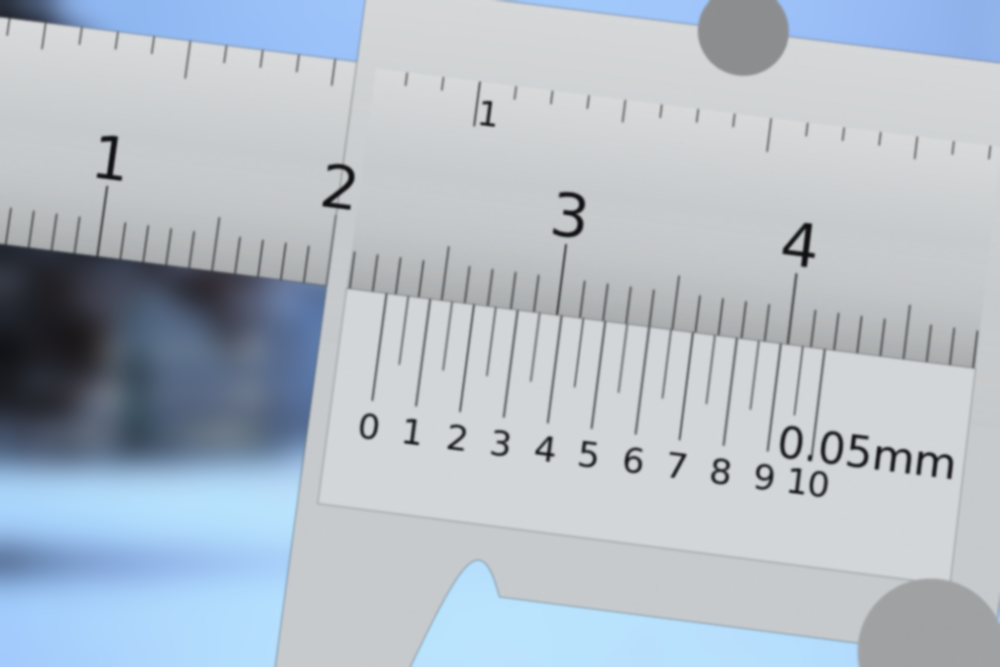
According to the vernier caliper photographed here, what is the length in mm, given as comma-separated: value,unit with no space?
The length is 22.6,mm
